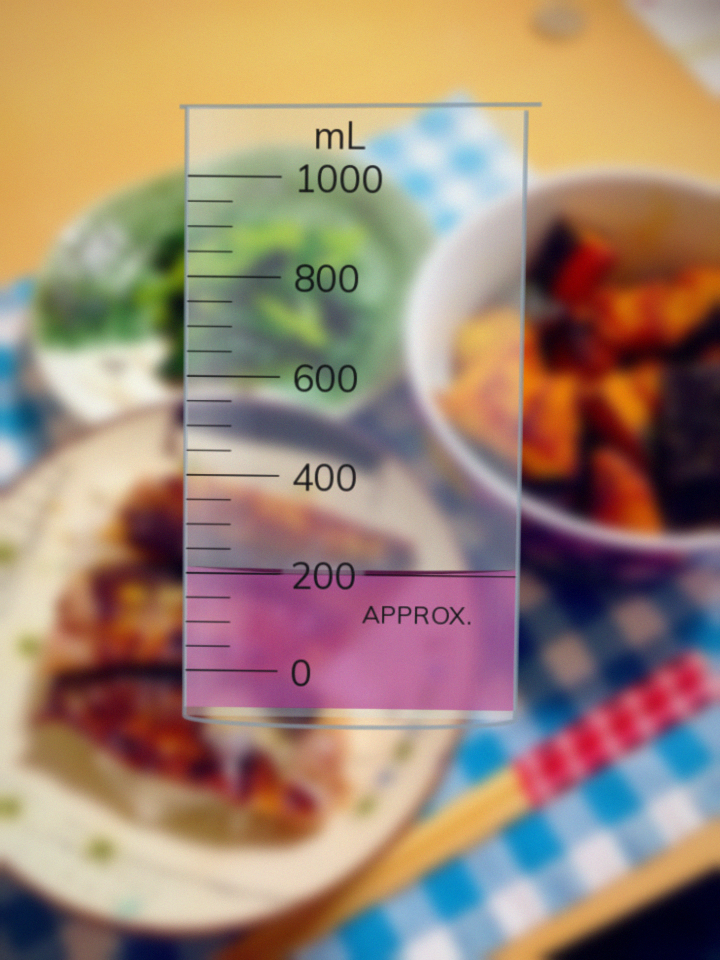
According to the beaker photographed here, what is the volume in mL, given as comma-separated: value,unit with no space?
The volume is 200,mL
